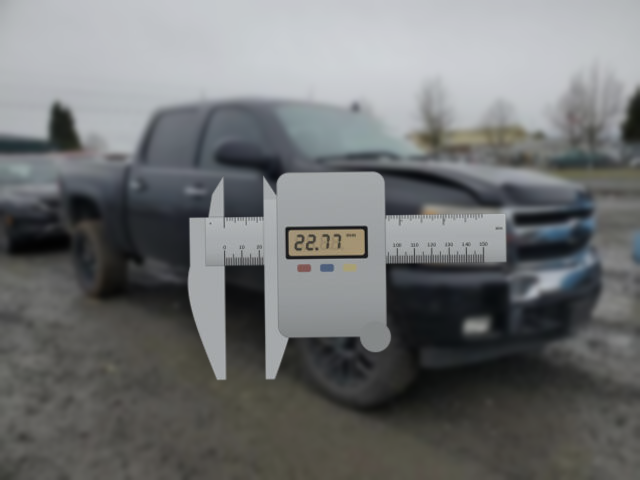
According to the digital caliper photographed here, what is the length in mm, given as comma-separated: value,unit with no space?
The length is 22.77,mm
